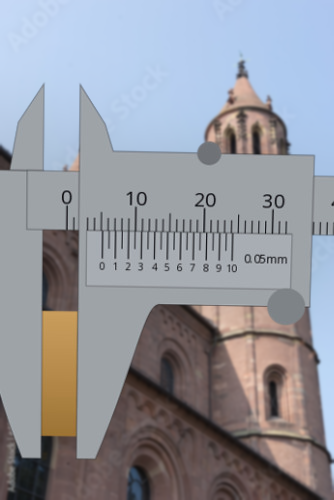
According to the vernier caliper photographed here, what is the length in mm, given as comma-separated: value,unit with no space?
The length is 5.2,mm
